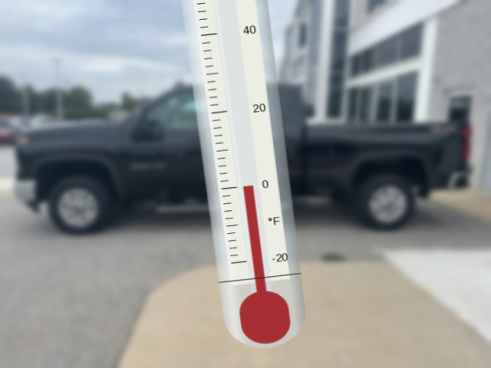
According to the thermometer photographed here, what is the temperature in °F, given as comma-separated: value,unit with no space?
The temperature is 0,°F
